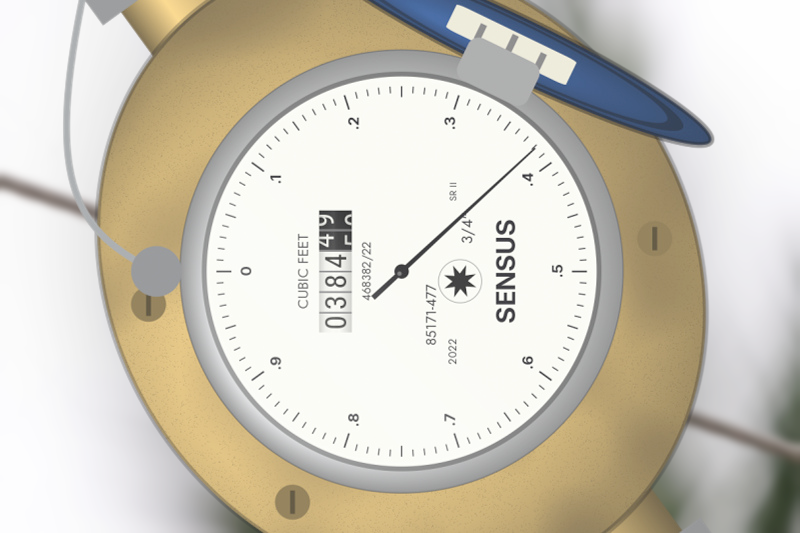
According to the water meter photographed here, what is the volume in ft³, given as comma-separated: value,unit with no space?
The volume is 38449.38,ft³
